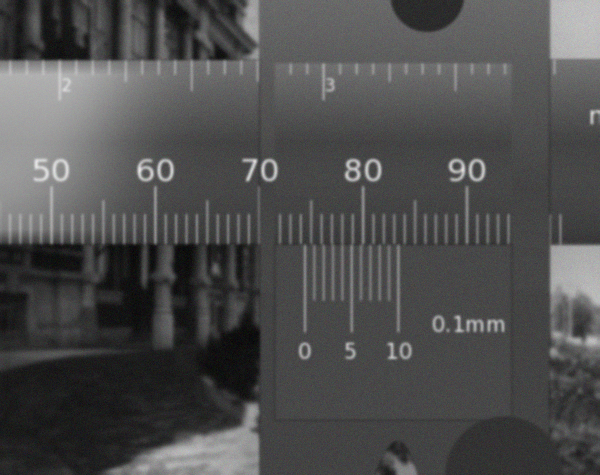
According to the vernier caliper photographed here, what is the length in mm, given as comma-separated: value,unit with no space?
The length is 74.4,mm
